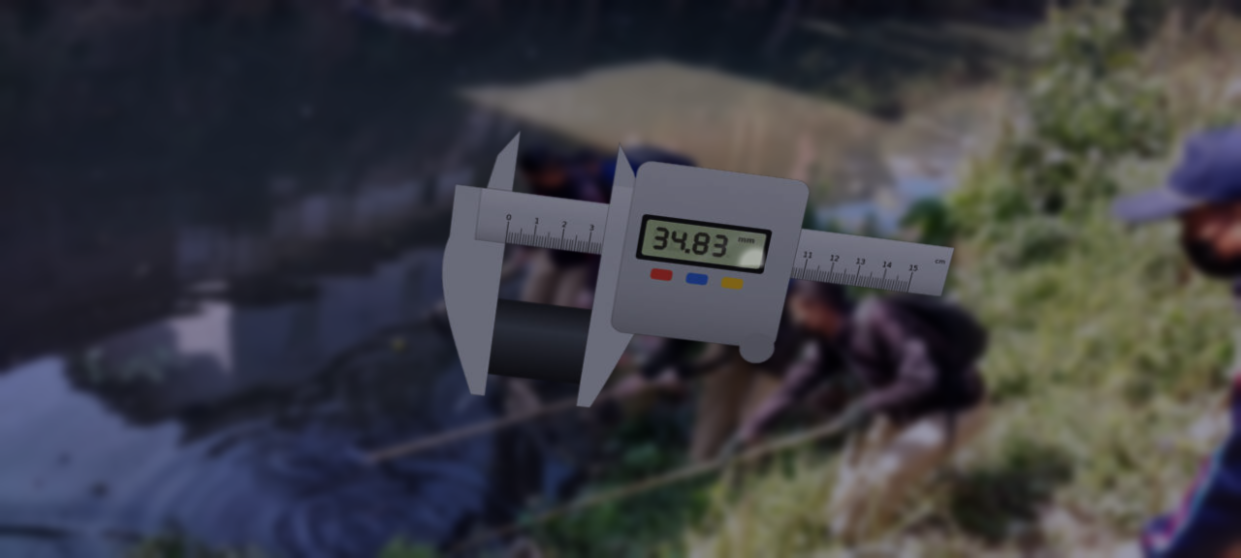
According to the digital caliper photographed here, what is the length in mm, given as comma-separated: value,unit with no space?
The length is 34.83,mm
